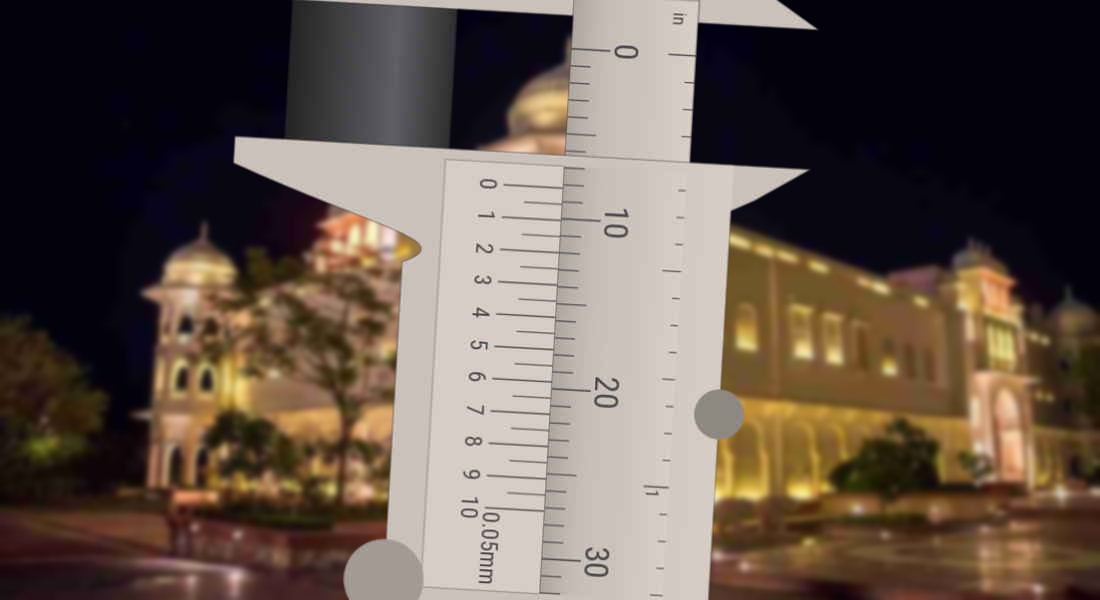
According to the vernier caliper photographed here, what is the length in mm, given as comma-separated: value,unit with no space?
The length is 8.2,mm
